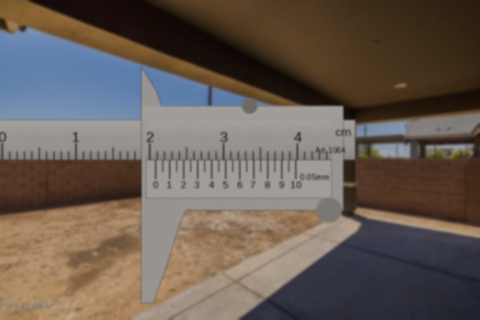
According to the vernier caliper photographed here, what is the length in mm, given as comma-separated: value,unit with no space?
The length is 20.8,mm
